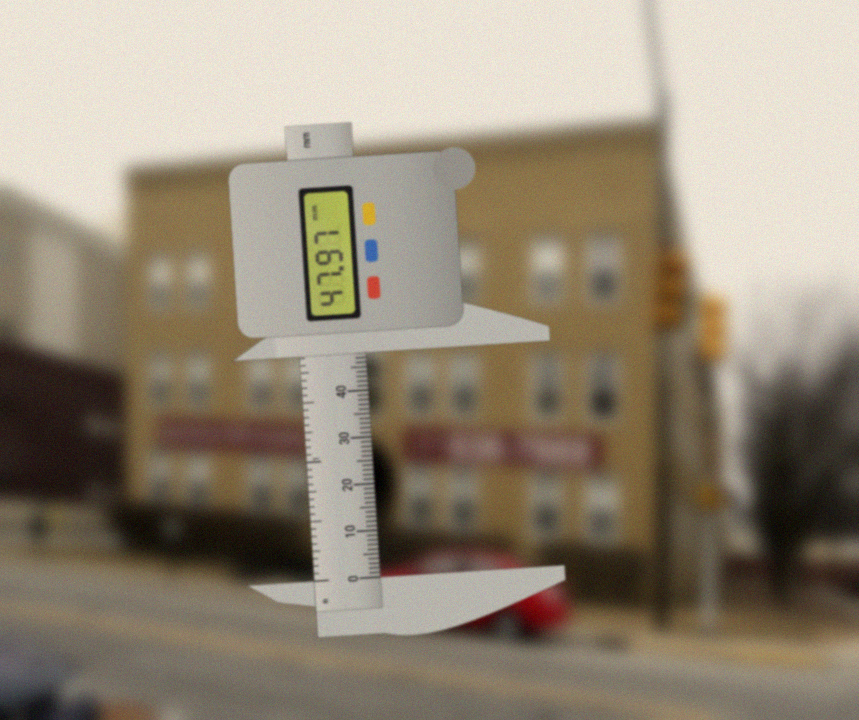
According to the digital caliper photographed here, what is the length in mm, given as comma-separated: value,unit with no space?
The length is 47.97,mm
